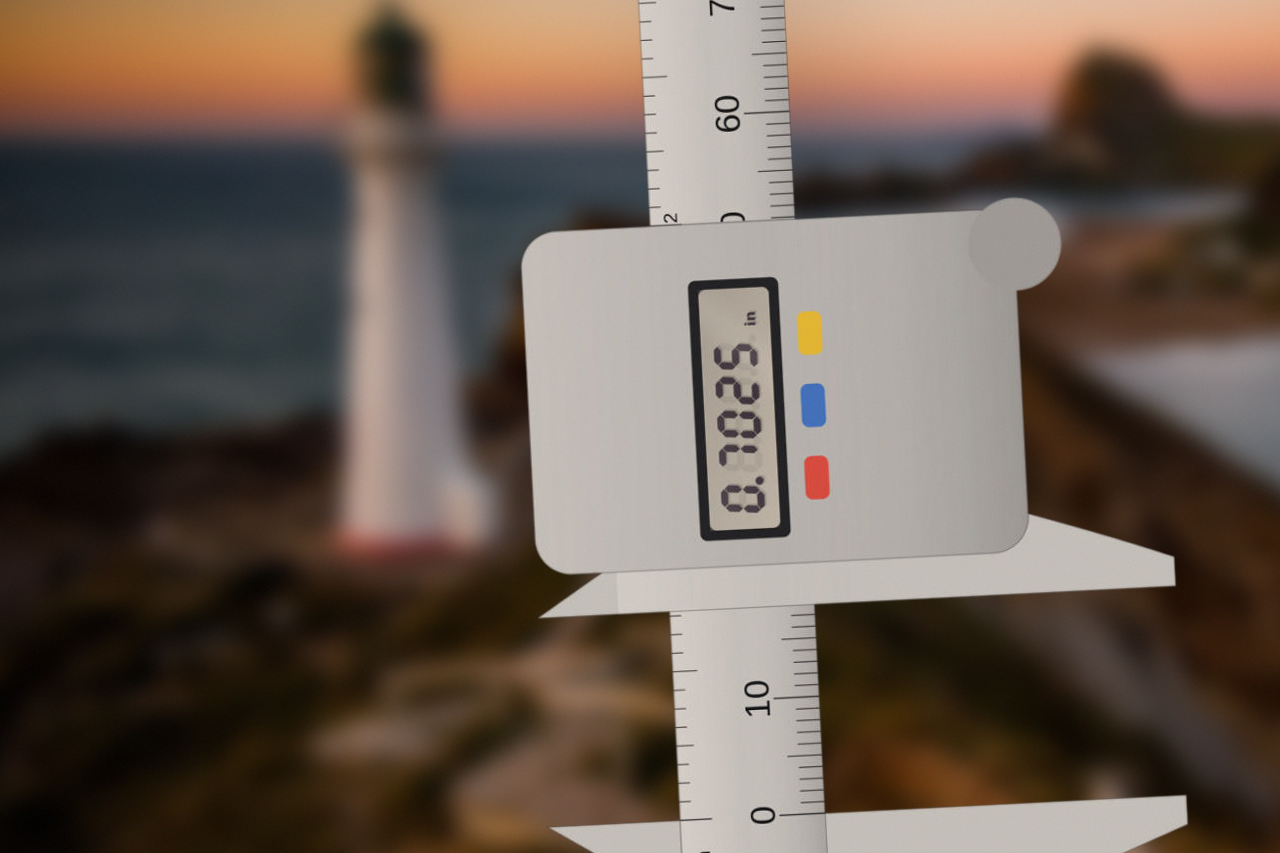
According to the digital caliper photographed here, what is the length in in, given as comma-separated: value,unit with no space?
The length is 0.7025,in
